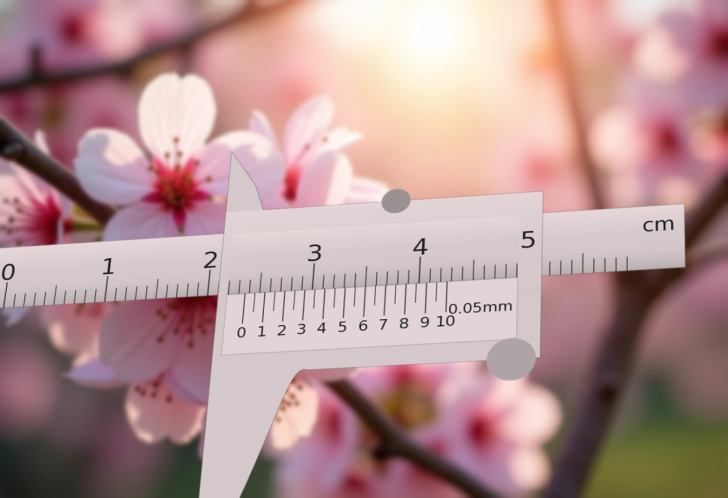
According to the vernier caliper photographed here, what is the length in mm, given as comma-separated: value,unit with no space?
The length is 23.6,mm
